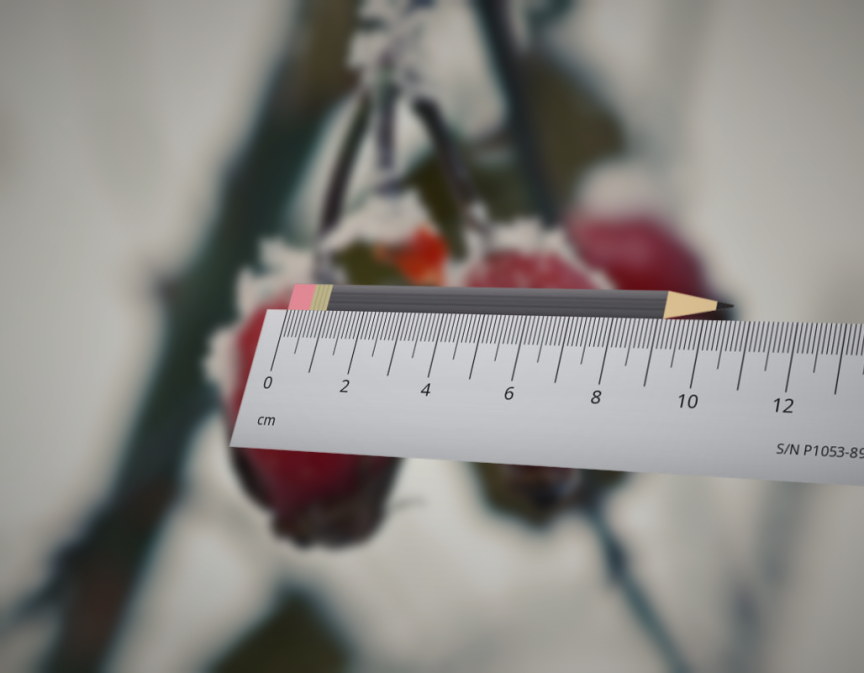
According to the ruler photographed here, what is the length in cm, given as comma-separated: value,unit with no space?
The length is 10.6,cm
